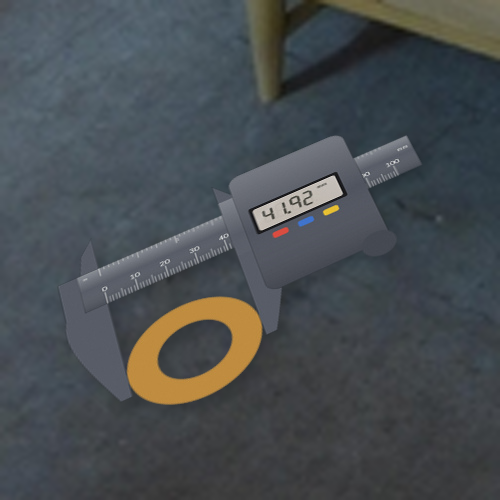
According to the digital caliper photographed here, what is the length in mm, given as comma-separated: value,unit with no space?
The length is 41.92,mm
